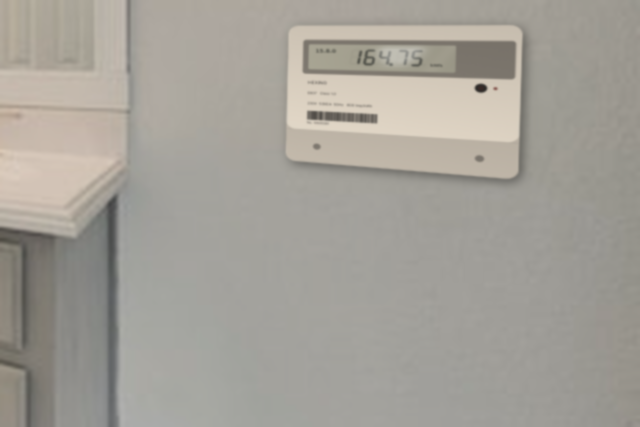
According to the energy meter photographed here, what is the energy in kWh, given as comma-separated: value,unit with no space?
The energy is 164.75,kWh
